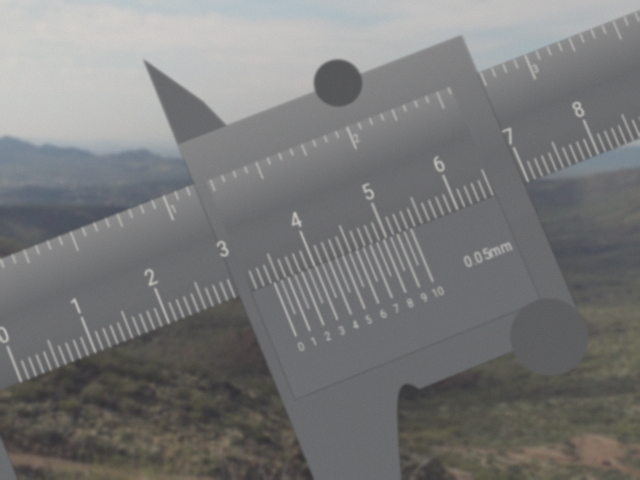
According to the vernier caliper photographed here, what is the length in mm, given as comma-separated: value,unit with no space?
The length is 34.4,mm
